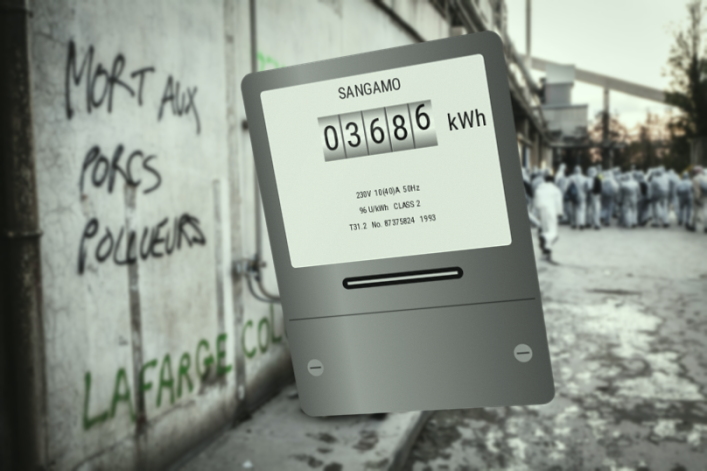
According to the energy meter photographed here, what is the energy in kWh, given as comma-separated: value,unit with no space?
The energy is 3686,kWh
